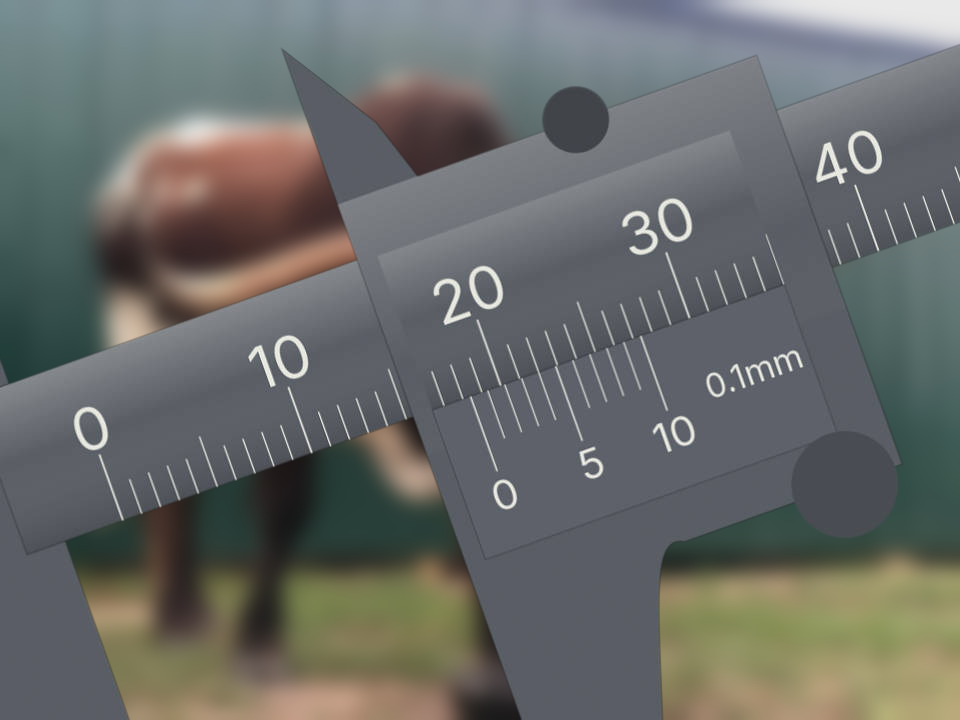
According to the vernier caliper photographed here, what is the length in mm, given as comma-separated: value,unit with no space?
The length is 18.4,mm
